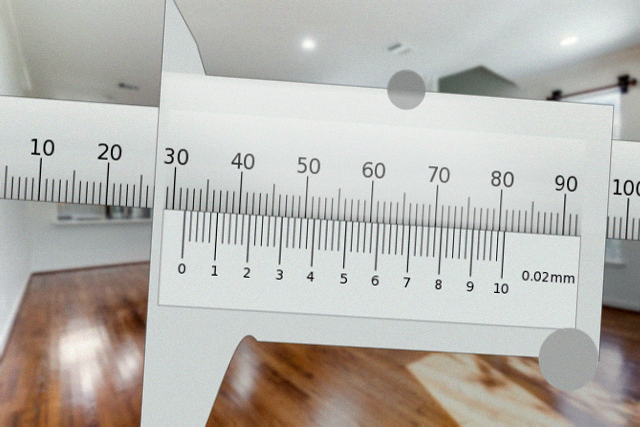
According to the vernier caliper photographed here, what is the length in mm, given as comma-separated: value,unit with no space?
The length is 31.8,mm
